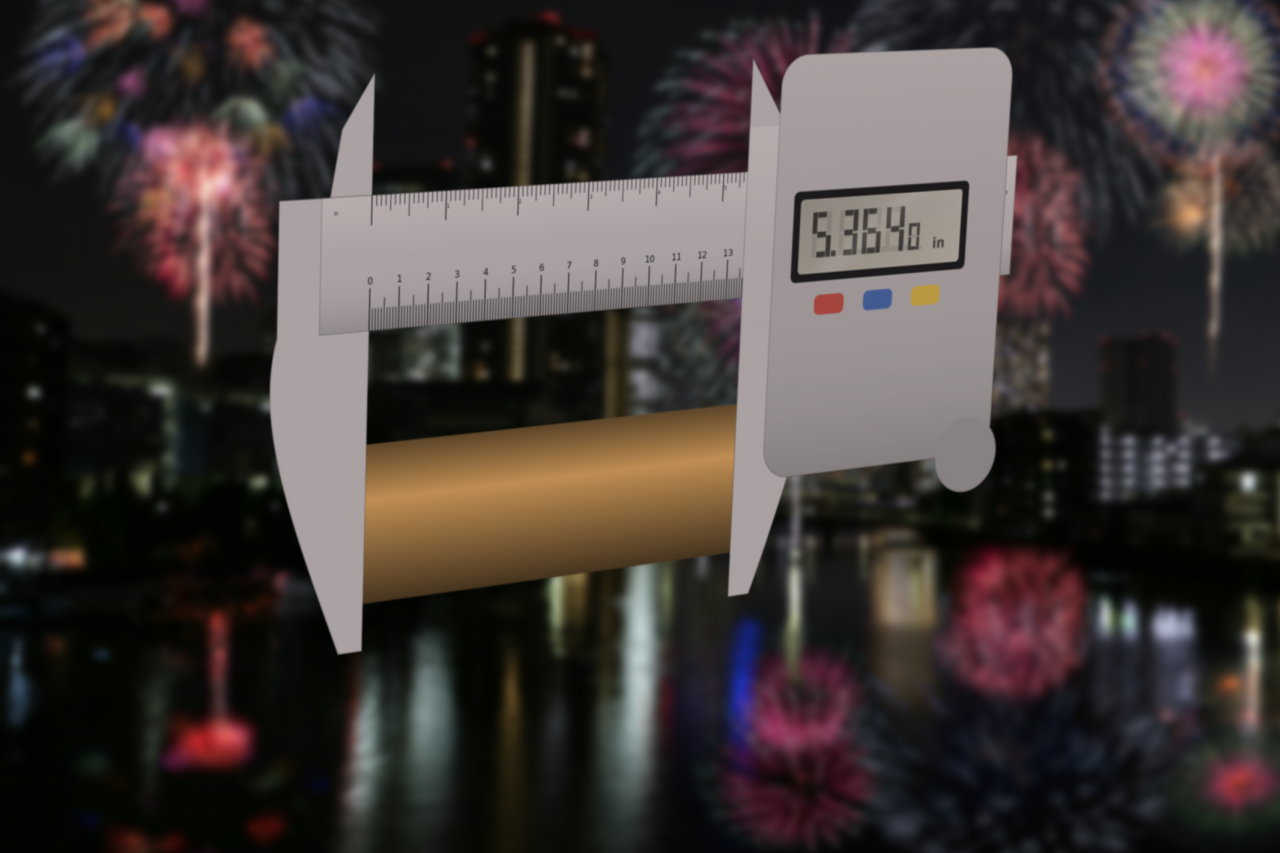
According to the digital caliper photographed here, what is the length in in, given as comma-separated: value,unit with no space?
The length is 5.3640,in
